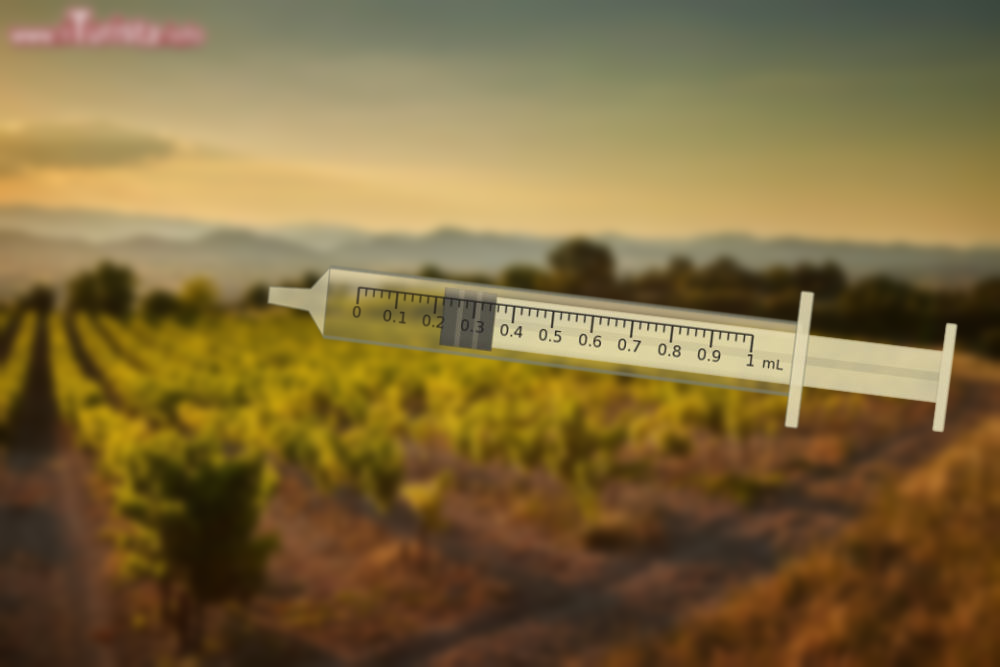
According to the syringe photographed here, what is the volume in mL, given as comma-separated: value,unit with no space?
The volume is 0.22,mL
